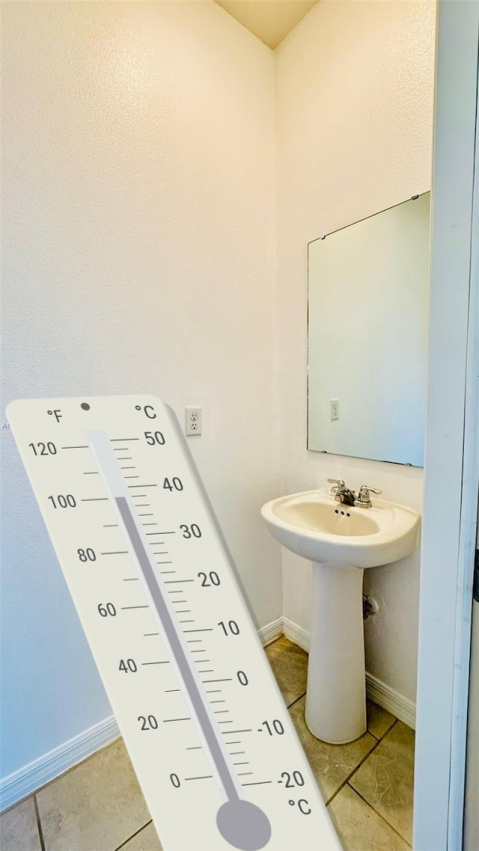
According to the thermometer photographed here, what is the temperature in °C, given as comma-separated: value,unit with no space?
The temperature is 38,°C
